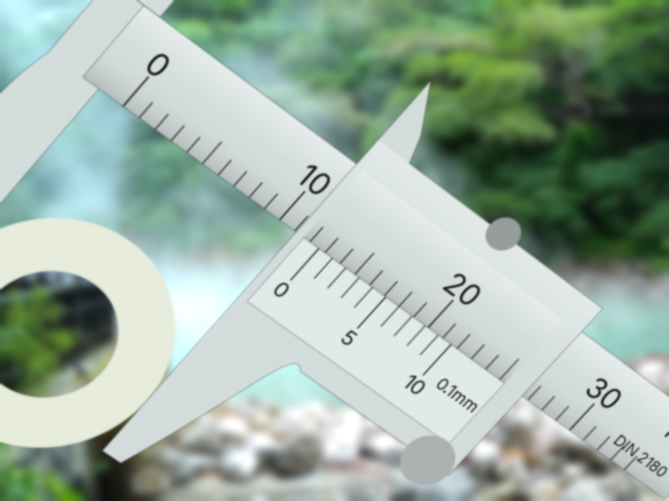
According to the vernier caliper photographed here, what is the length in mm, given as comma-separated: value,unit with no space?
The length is 12.6,mm
